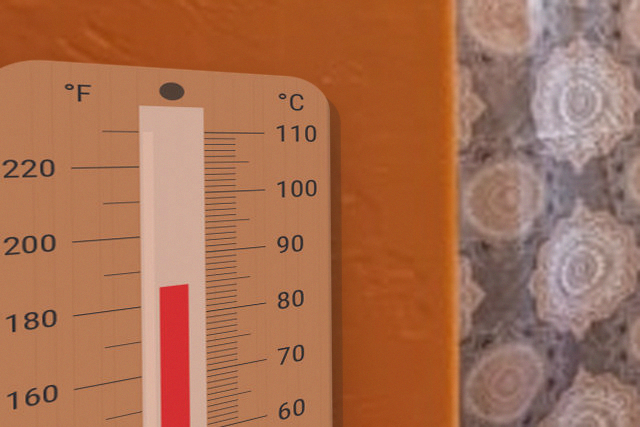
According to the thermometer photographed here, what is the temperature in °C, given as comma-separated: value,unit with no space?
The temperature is 85,°C
